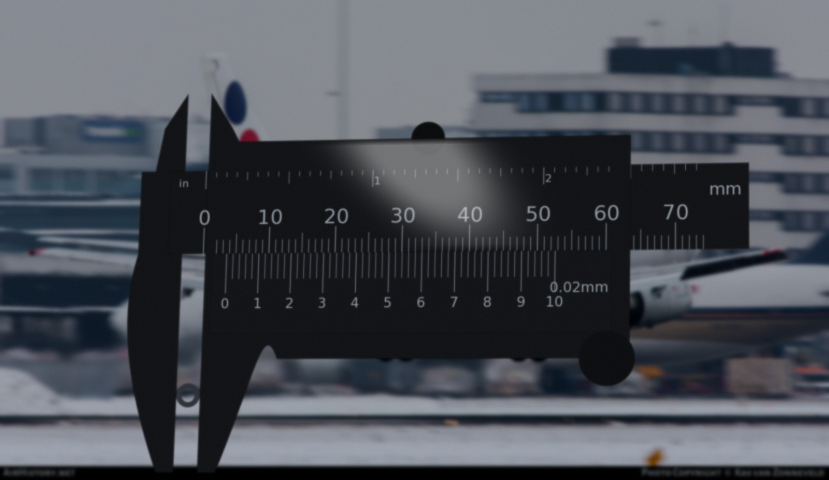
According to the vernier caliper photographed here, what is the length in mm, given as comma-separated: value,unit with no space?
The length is 3.6,mm
